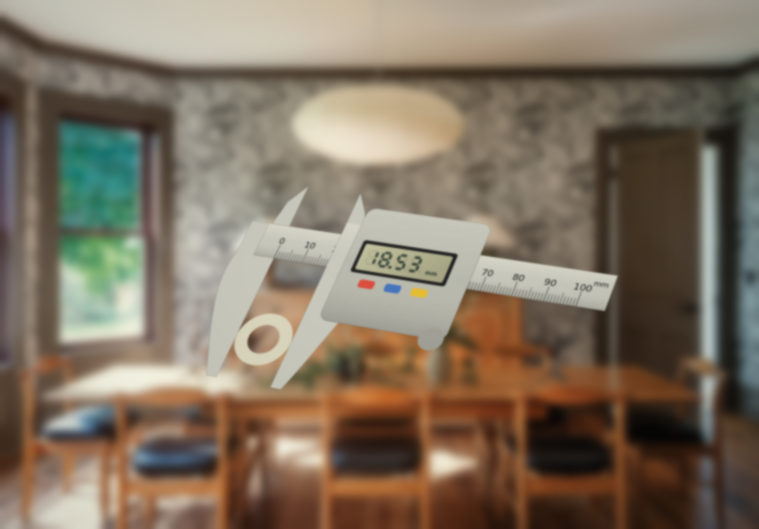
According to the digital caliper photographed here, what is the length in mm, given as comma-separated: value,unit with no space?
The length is 18.53,mm
